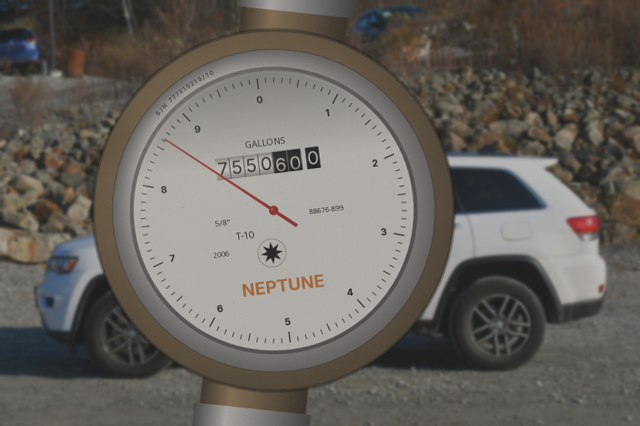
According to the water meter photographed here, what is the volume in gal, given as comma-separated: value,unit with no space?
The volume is 7550598.6,gal
